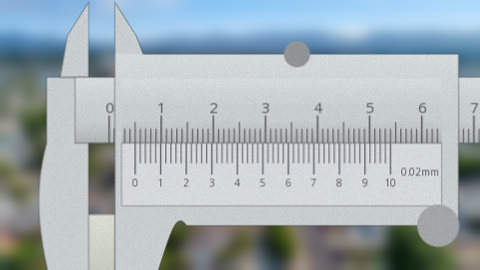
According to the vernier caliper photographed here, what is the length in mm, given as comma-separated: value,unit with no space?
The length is 5.0,mm
